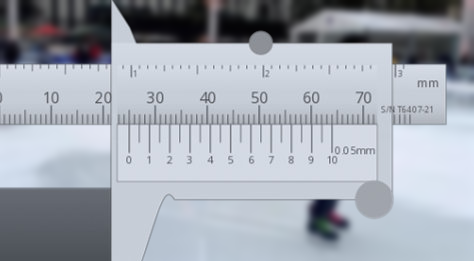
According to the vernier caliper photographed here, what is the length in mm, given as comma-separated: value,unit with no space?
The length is 25.0,mm
